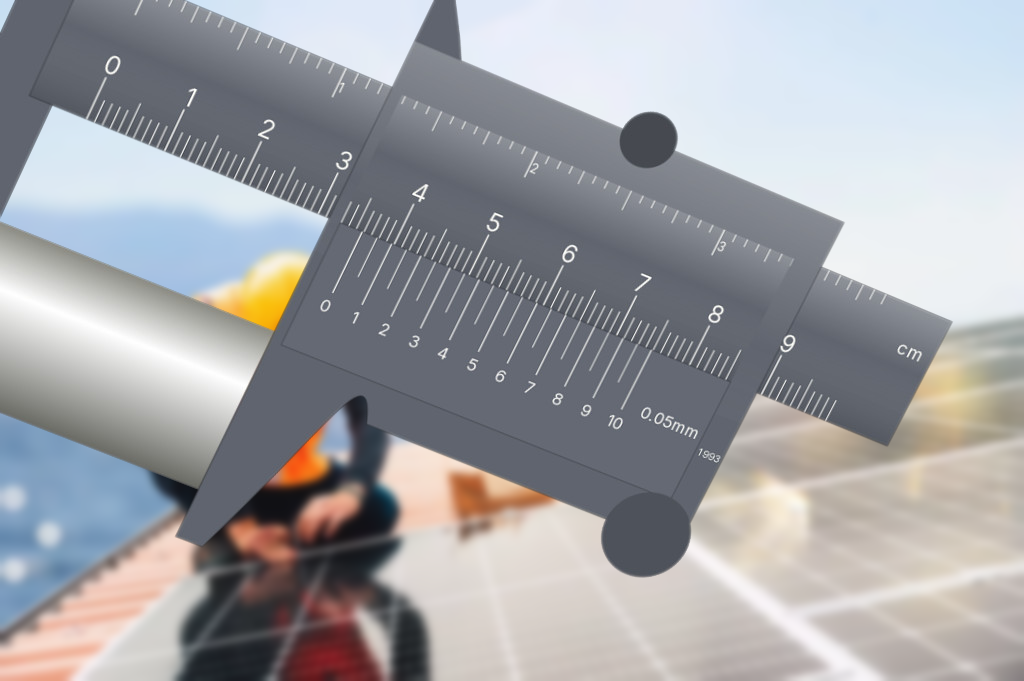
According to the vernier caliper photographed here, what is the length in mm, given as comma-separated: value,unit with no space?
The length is 35.8,mm
